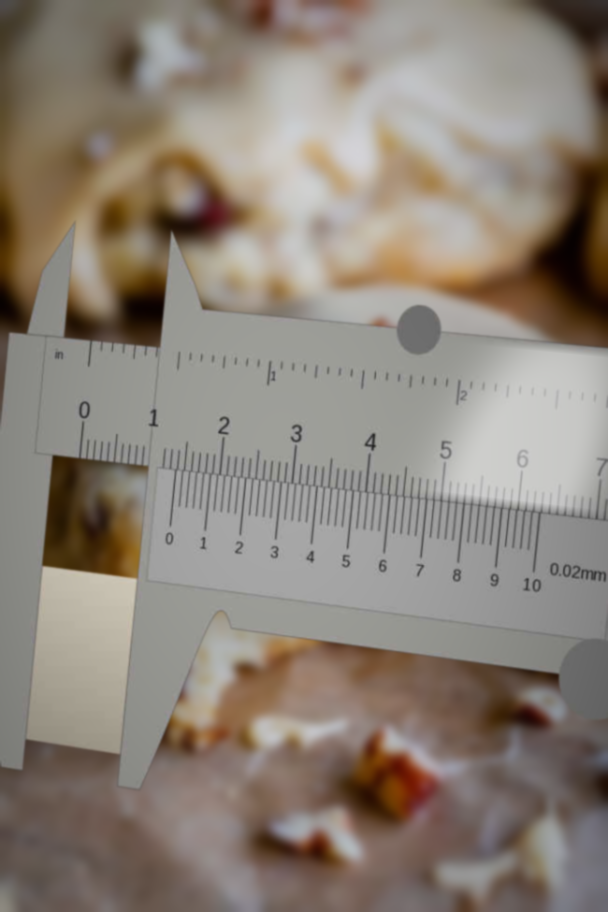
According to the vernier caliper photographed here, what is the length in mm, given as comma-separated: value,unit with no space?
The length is 13.8,mm
